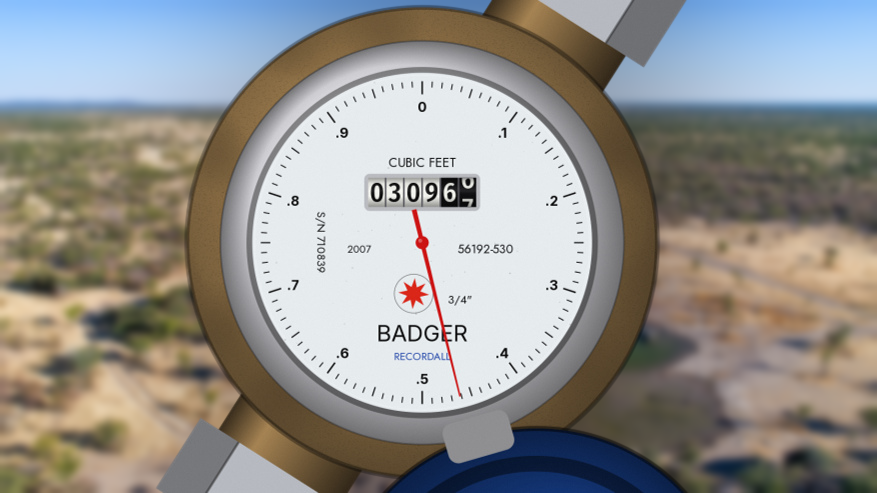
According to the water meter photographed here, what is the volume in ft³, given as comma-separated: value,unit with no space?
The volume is 30966.46,ft³
